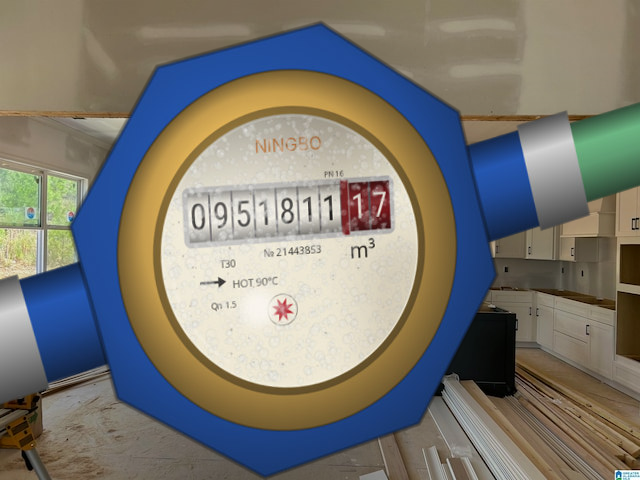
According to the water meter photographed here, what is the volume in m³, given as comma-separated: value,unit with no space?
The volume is 951811.17,m³
